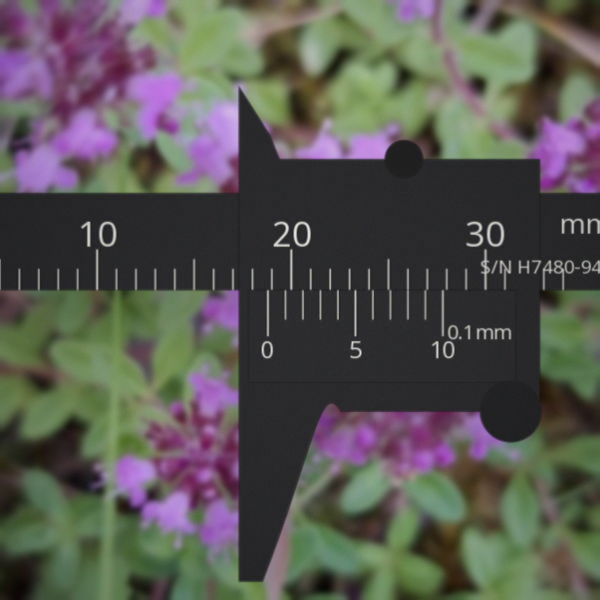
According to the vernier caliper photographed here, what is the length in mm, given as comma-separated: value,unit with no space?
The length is 18.8,mm
